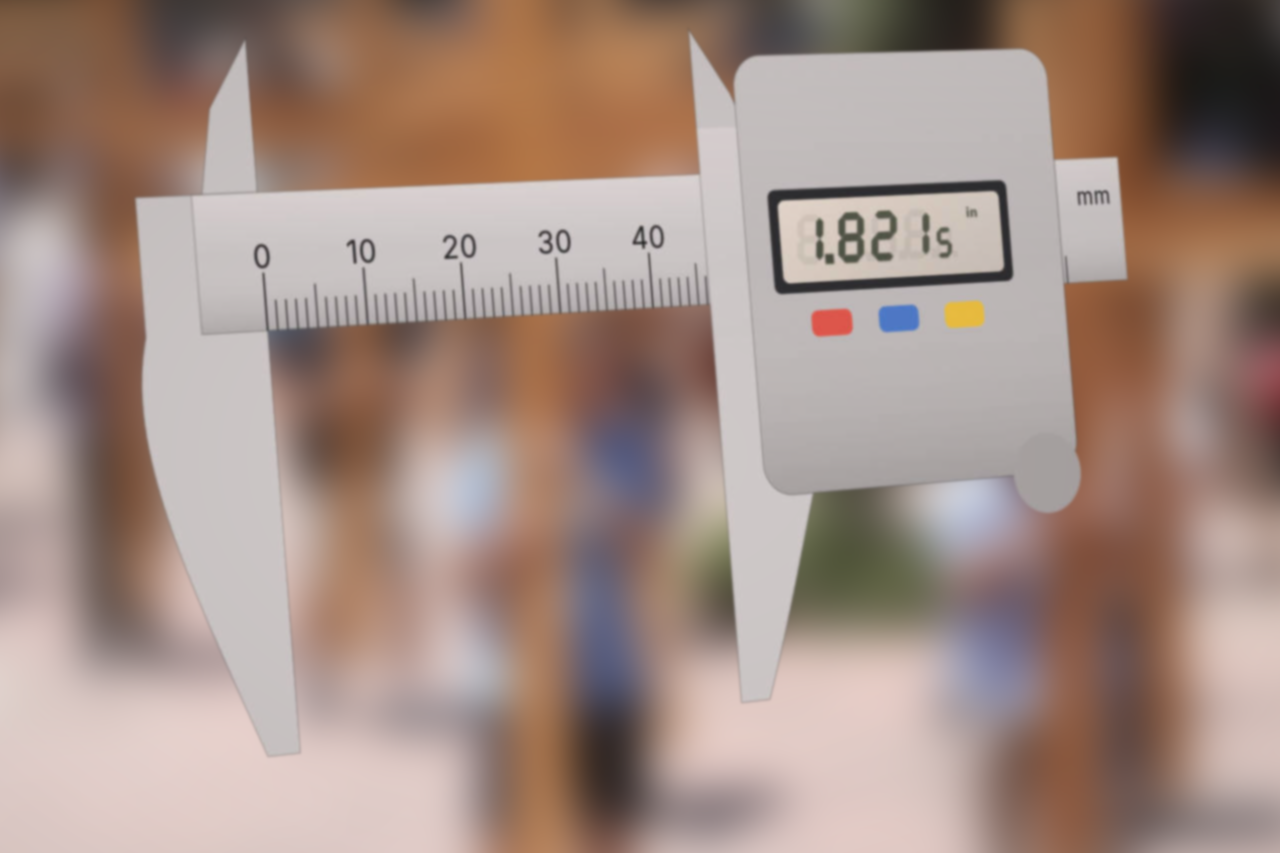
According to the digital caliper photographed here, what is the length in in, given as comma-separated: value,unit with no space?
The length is 1.8215,in
